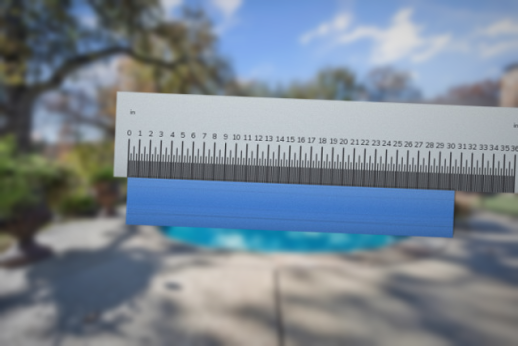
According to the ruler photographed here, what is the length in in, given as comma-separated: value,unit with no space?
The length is 30.5,in
